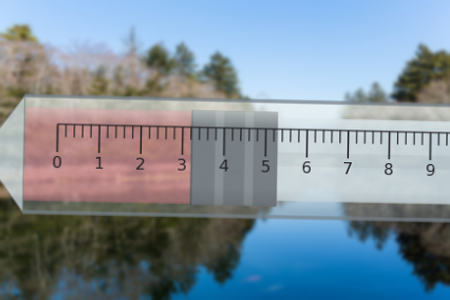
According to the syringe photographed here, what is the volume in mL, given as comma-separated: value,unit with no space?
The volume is 3.2,mL
